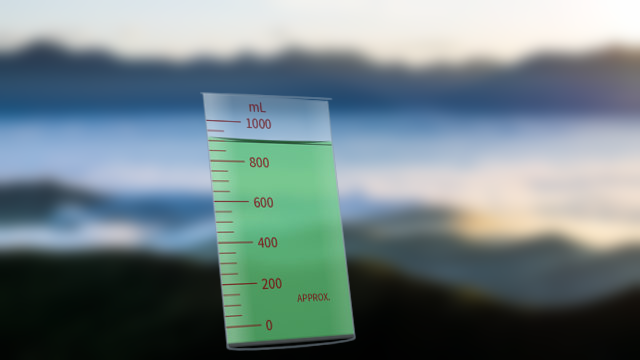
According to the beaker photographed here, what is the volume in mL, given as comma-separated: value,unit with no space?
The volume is 900,mL
